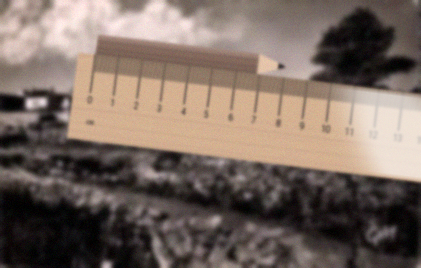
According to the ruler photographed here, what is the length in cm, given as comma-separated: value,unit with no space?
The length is 8,cm
